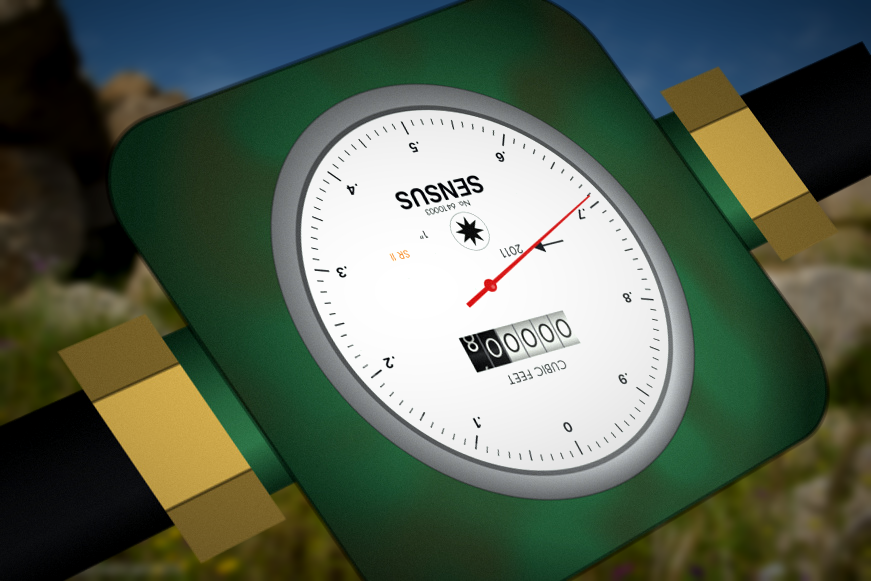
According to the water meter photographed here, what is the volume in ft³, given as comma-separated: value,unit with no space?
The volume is 7.69,ft³
